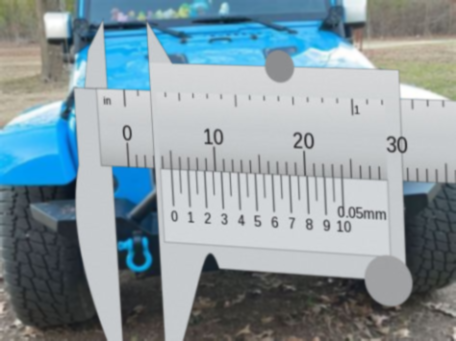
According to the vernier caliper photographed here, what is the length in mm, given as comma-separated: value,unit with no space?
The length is 5.0,mm
